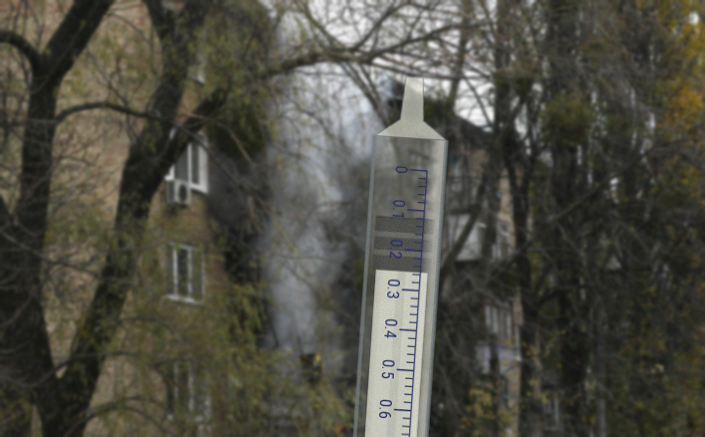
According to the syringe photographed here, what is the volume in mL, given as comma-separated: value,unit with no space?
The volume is 0.12,mL
